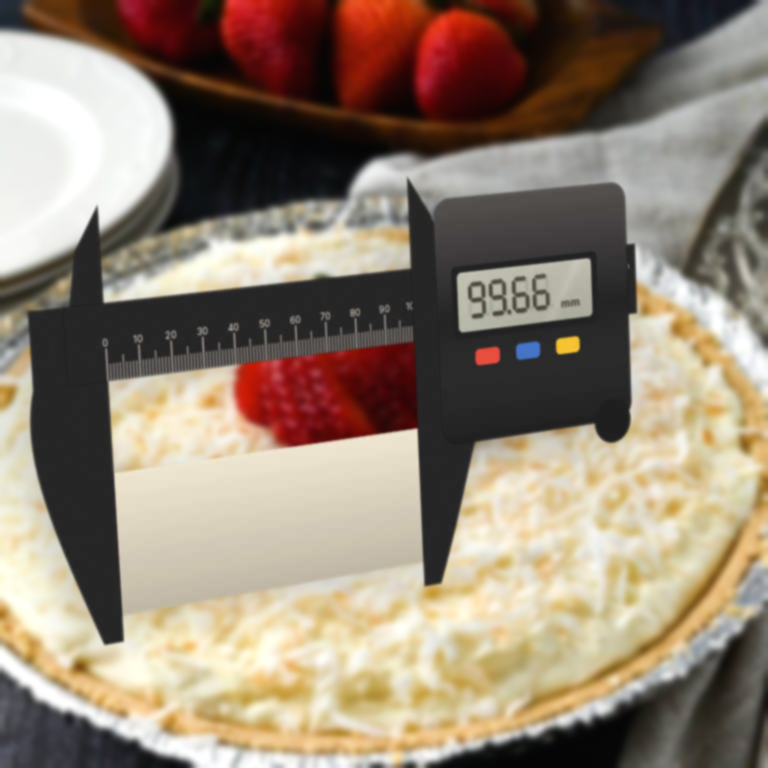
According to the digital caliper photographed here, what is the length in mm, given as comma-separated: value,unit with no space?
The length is 99.66,mm
